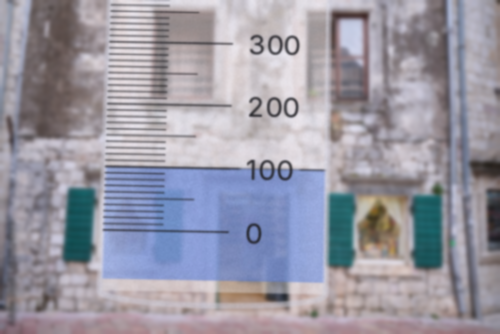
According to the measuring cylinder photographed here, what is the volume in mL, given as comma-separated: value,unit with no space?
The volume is 100,mL
